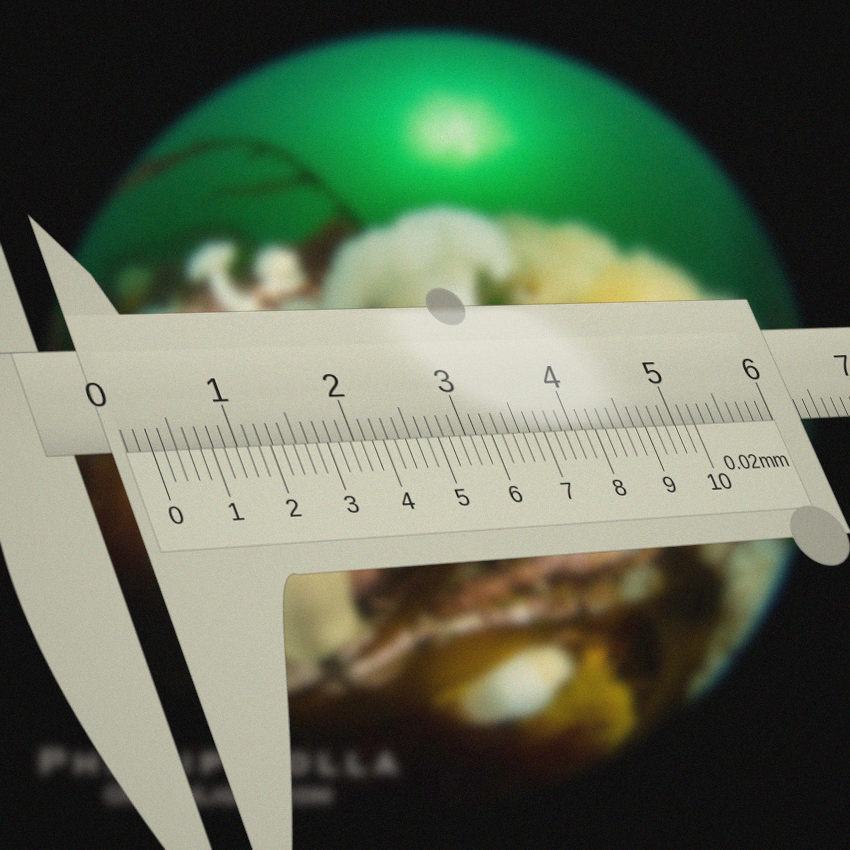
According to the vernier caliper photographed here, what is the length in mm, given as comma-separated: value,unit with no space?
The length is 3.0,mm
